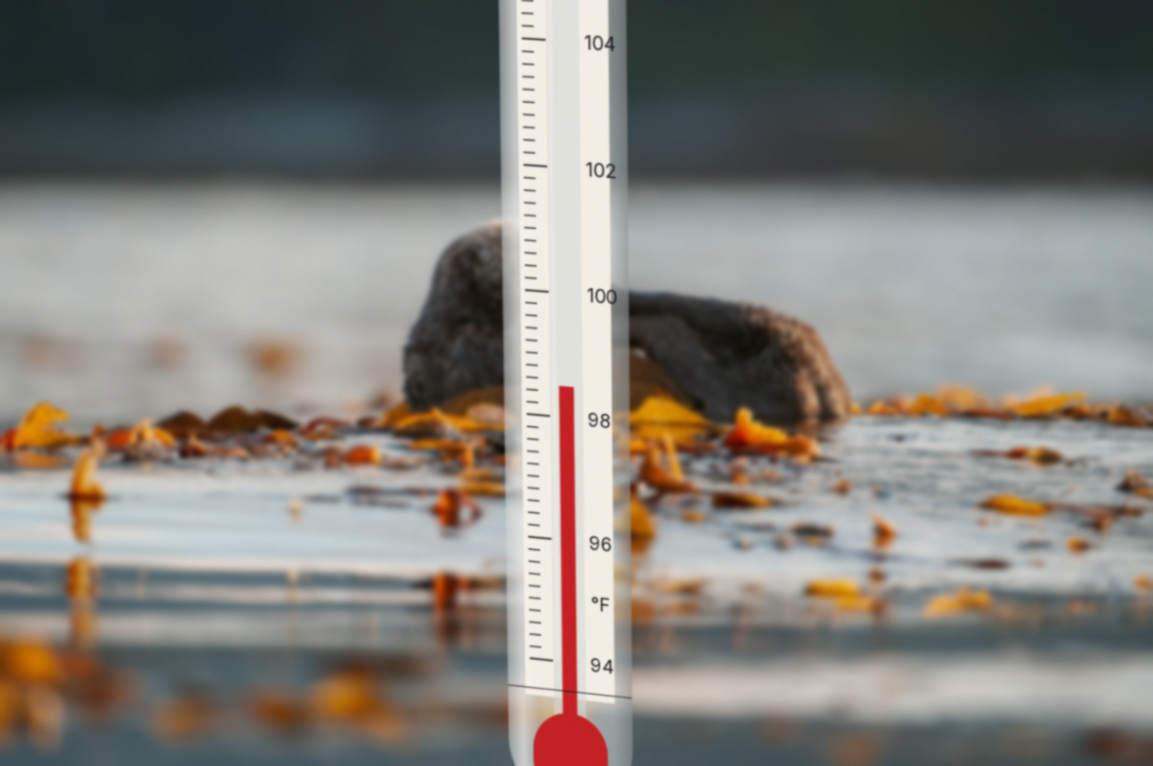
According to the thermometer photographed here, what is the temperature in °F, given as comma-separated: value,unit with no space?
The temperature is 98.5,°F
